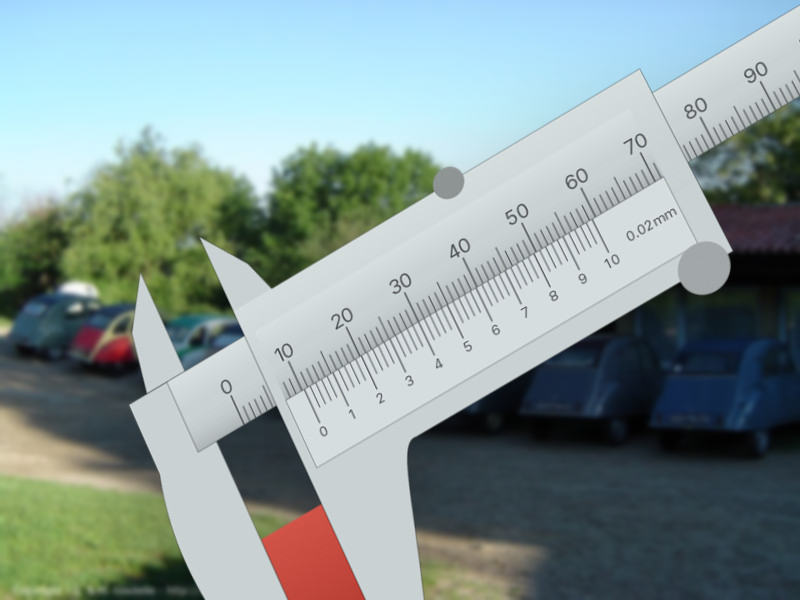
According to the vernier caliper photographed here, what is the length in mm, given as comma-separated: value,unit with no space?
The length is 10.4,mm
